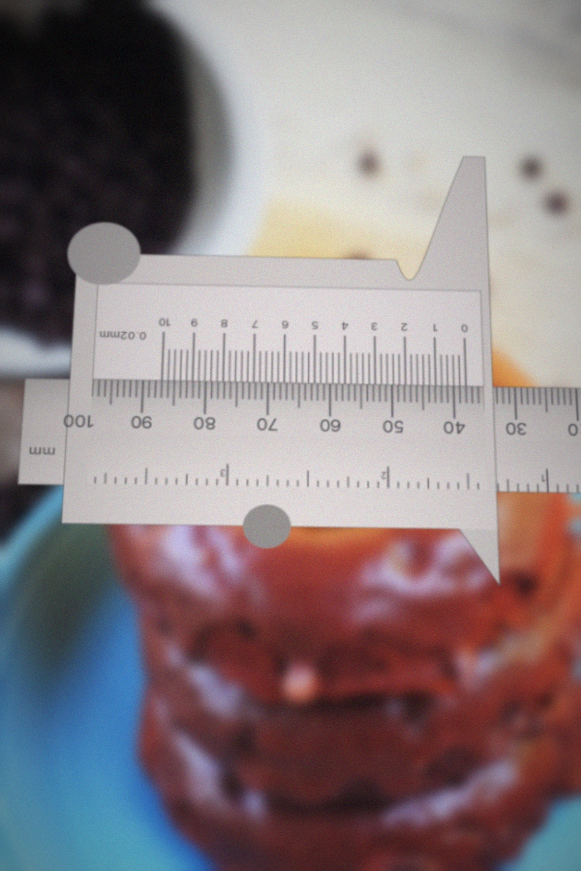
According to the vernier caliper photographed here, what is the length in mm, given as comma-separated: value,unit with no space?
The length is 38.0,mm
